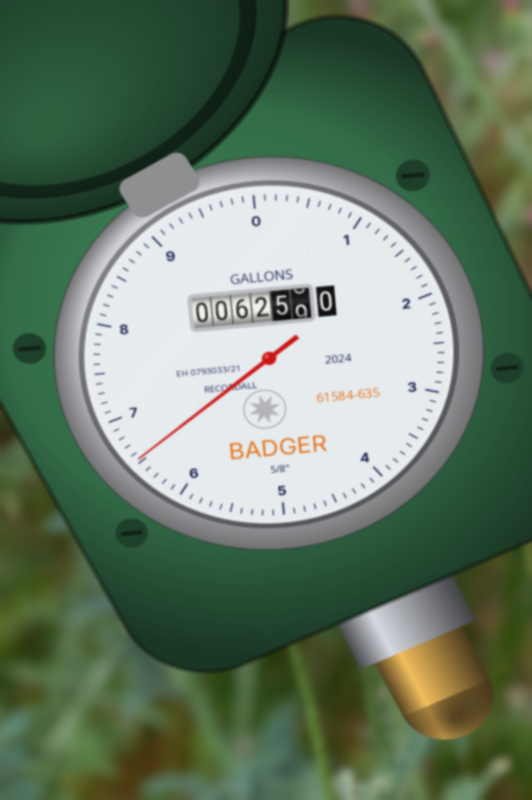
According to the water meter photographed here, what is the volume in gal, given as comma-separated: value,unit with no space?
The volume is 62586.5,gal
